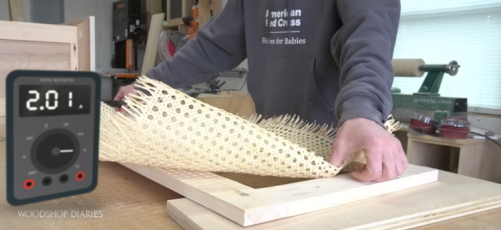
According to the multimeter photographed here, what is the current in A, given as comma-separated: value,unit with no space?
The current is 2.01,A
